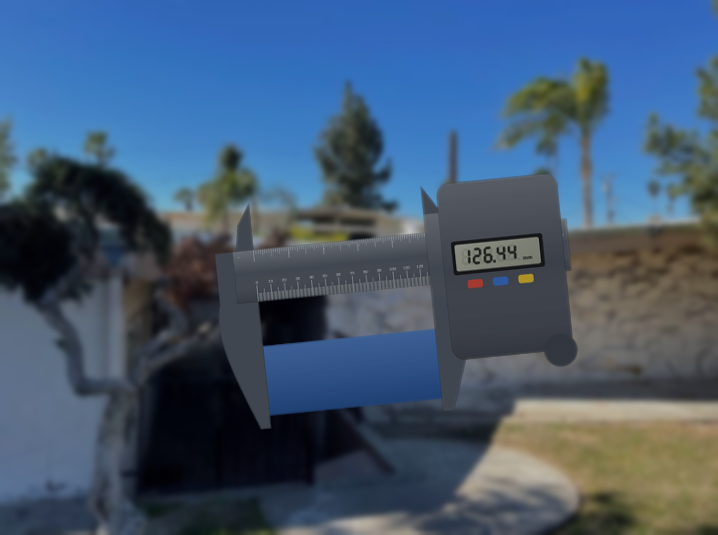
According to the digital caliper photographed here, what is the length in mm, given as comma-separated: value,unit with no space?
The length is 126.44,mm
